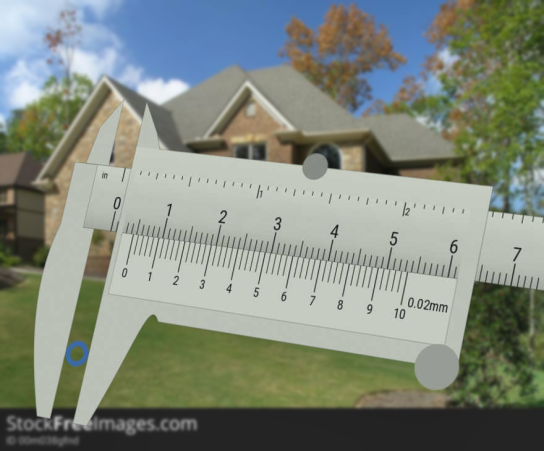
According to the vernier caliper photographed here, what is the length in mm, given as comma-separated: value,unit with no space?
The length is 4.4,mm
